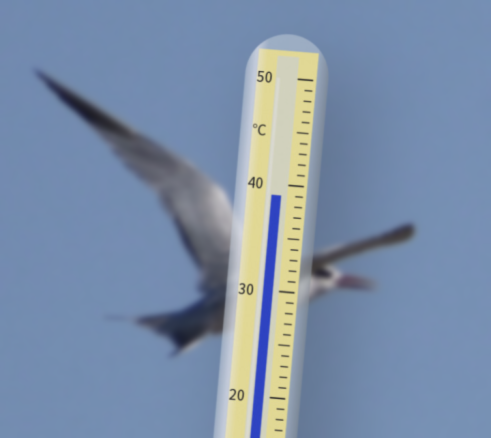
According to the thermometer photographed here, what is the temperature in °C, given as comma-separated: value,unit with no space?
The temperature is 39,°C
